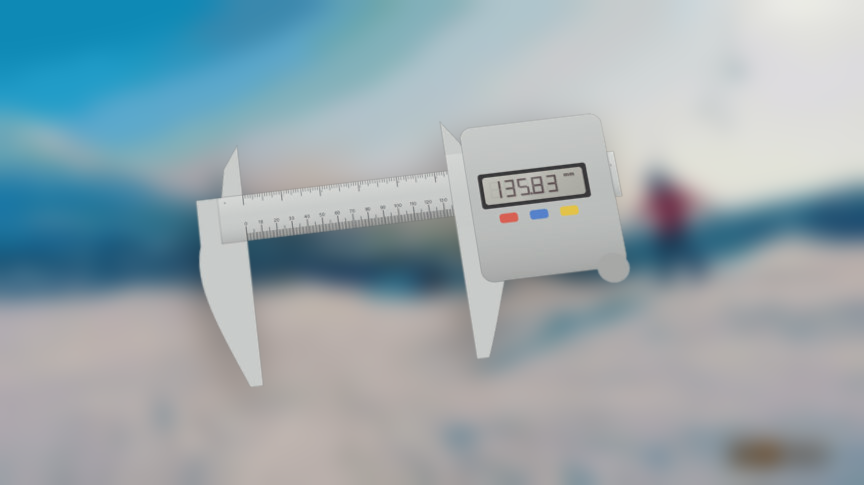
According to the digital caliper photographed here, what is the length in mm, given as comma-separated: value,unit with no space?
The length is 135.83,mm
